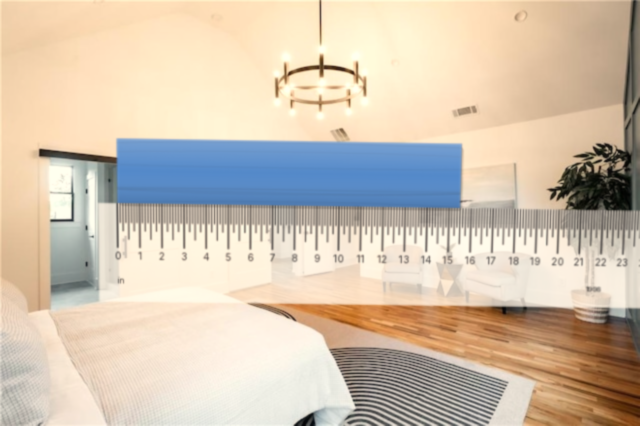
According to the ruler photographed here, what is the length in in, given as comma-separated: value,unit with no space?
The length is 15.5,in
